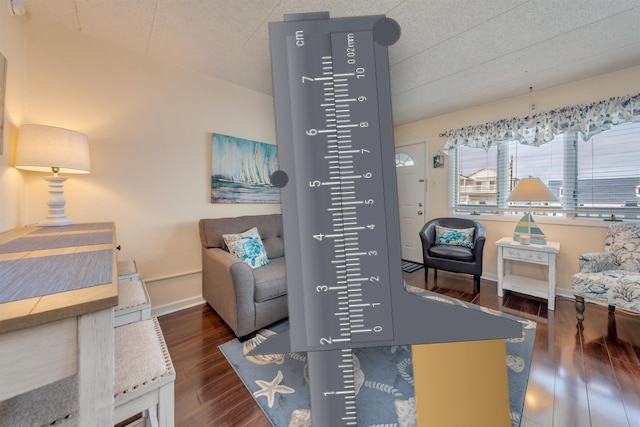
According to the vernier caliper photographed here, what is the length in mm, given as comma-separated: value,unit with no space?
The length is 21.5,mm
